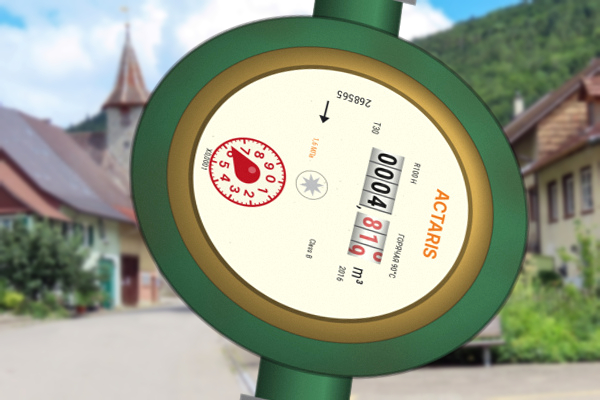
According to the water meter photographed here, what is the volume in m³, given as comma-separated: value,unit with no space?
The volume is 4.8186,m³
